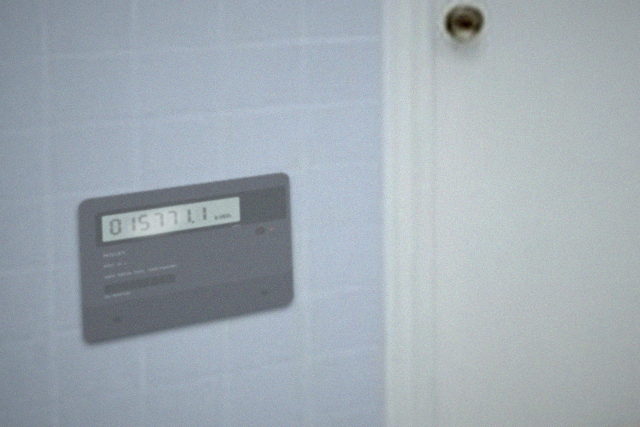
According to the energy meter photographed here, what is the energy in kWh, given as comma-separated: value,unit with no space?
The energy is 15771.1,kWh
